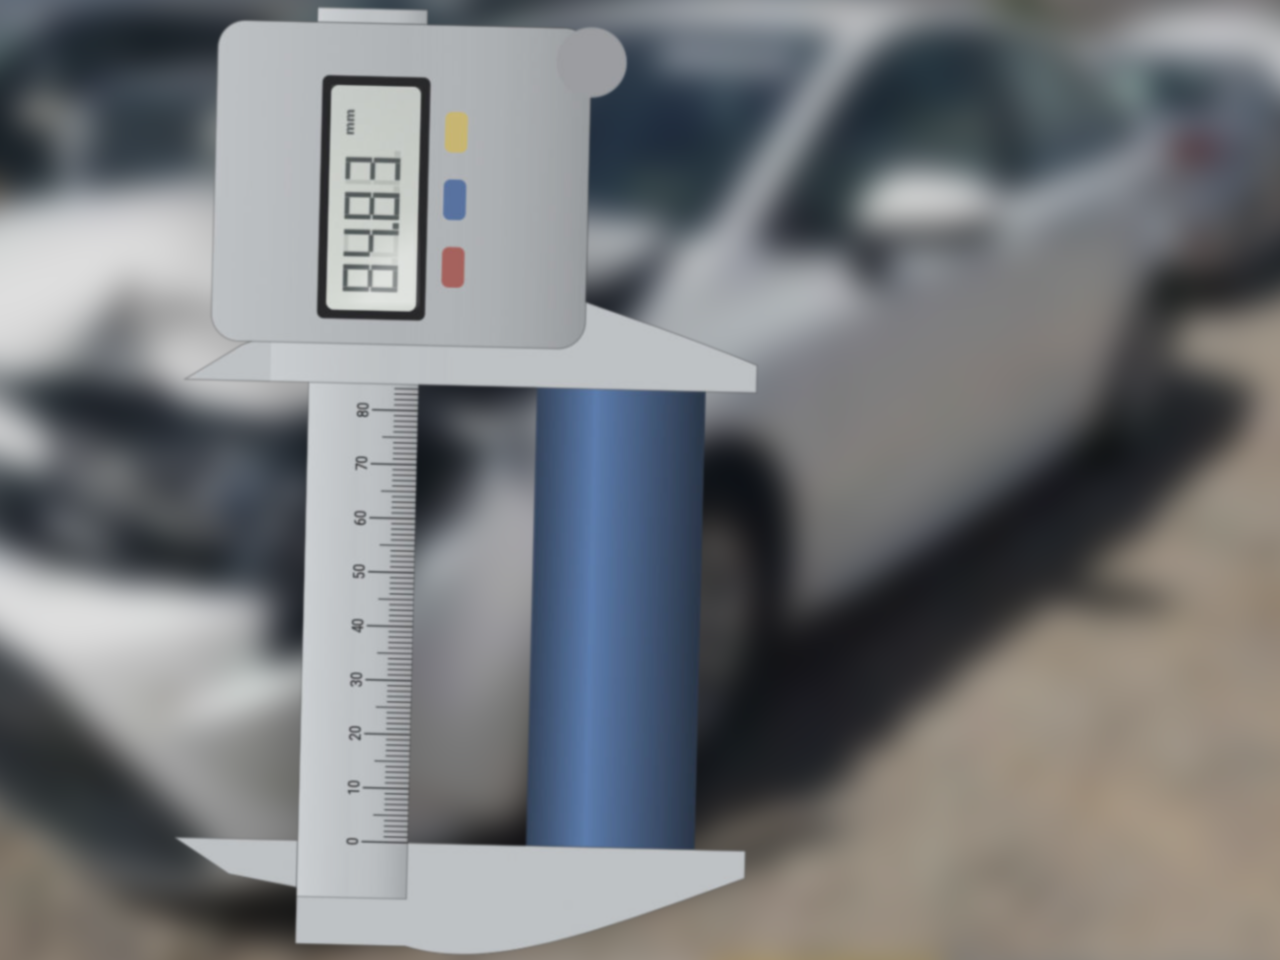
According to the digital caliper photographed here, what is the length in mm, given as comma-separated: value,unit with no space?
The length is 84.83,mm
